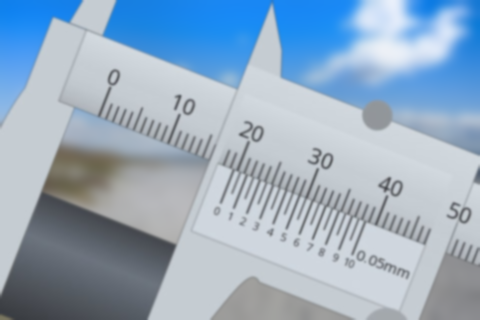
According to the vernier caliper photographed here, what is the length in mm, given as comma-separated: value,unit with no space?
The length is 19.5,mm
